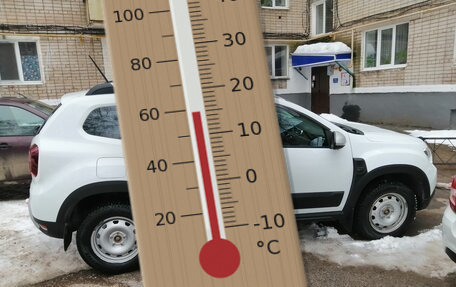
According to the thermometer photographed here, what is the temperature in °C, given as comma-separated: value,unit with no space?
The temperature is 15,°C
